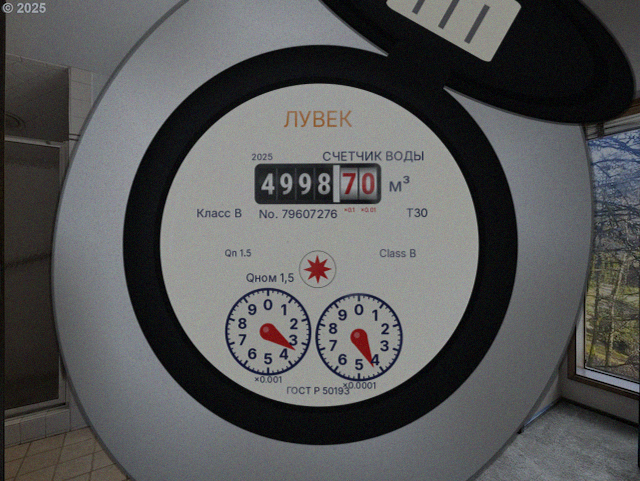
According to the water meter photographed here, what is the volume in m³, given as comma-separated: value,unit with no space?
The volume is 4998.7034,m³
